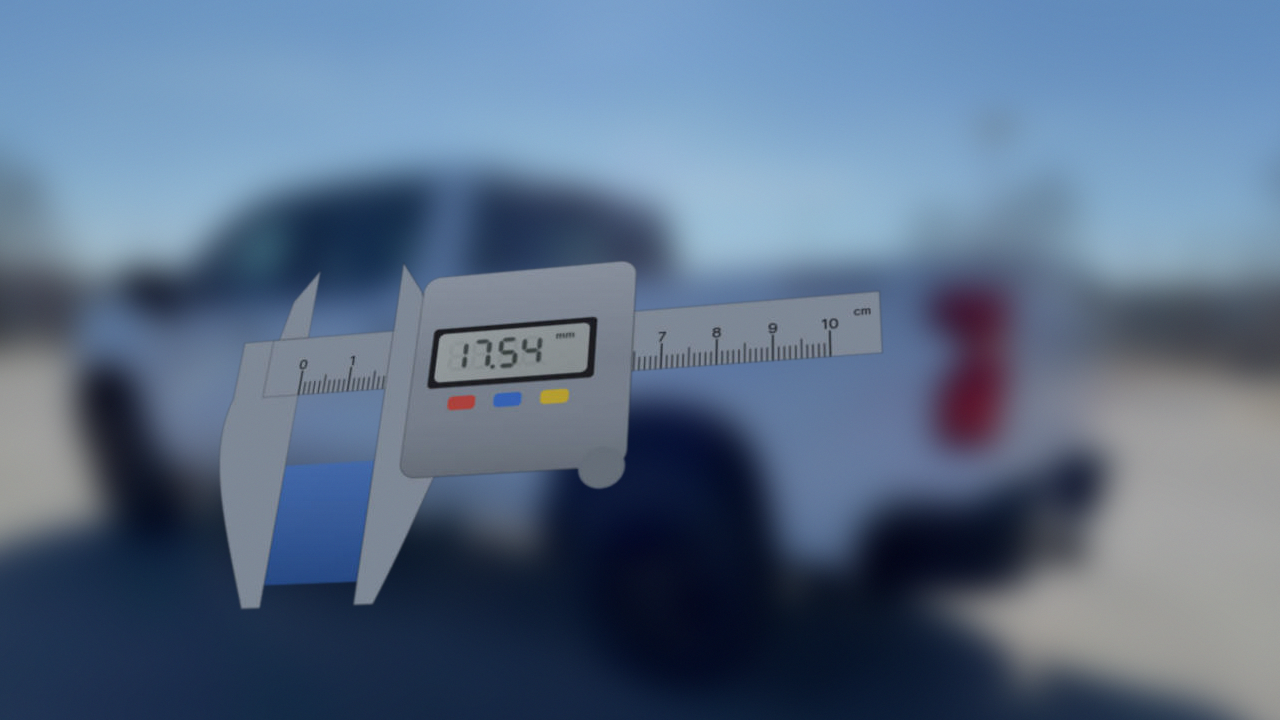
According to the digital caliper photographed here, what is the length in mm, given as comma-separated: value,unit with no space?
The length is 17.54,mm
